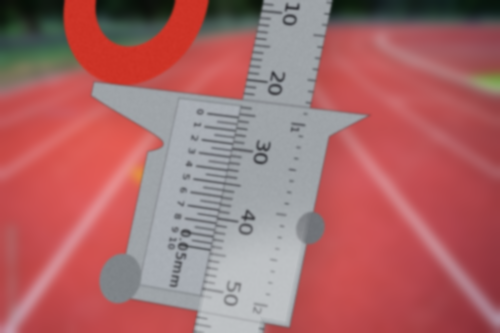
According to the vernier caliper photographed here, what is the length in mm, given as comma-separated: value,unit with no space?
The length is 25.5,mm
